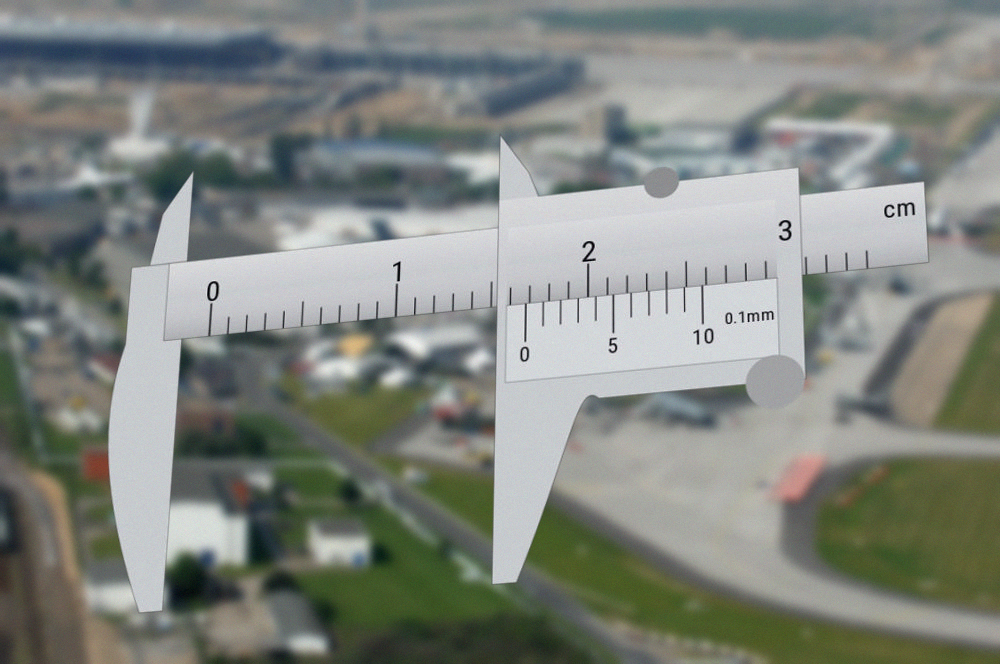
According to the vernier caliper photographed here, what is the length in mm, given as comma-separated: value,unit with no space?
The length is 16.8,mm
